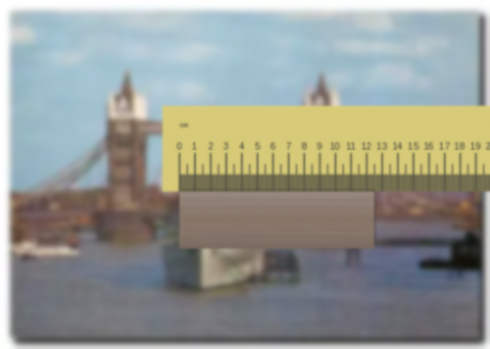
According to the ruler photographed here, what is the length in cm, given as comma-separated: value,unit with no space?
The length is 12.5,cm
